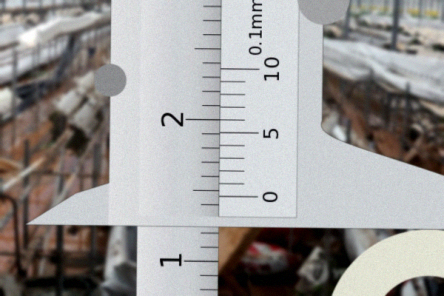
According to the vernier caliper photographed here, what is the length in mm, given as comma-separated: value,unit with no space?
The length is 14.6,mm
